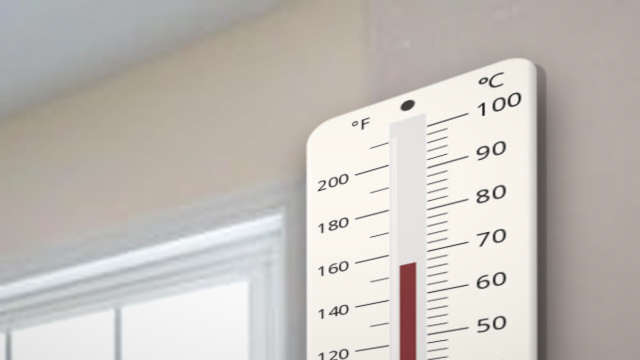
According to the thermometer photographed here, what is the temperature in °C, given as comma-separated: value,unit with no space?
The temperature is 68,°C
